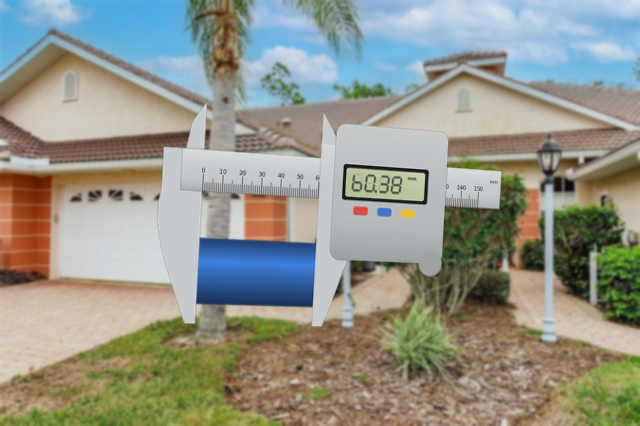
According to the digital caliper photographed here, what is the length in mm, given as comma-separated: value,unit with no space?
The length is 60.38,mm
